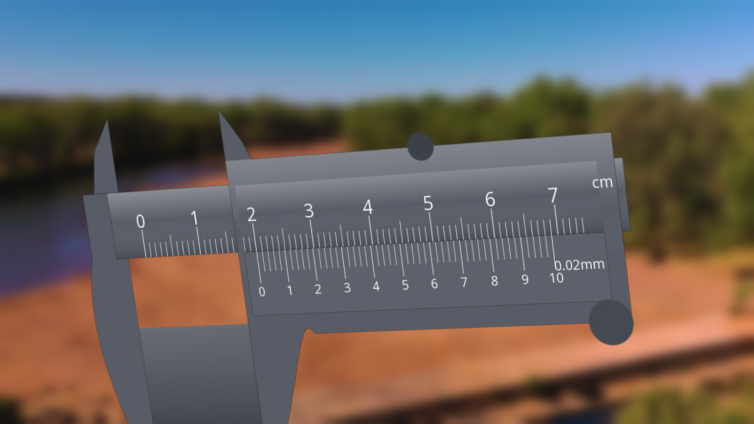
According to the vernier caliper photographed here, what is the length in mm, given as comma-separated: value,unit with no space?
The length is 20.0,mm
